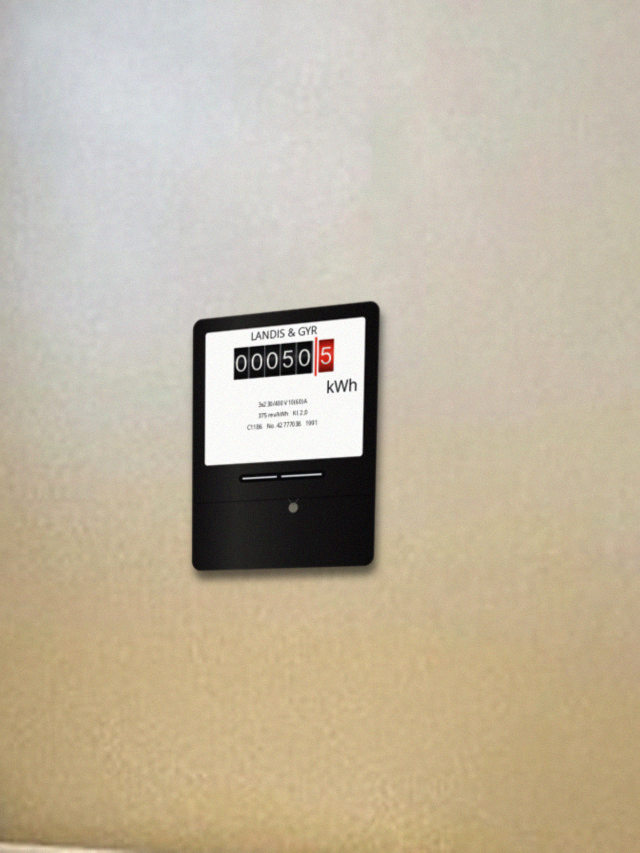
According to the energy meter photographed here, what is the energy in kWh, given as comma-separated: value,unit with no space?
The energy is 50.5,kWh
